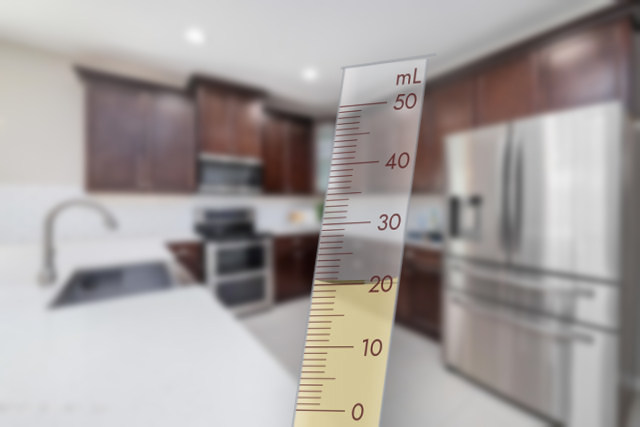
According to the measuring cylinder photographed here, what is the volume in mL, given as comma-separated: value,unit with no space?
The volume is 20,mL
